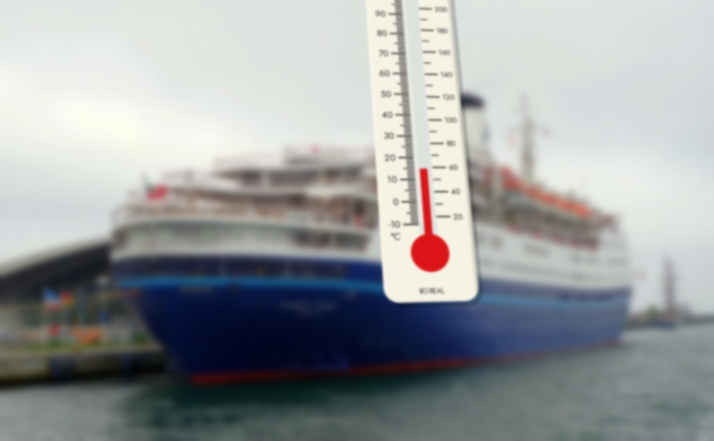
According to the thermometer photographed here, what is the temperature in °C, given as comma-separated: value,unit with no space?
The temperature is 15,°C
